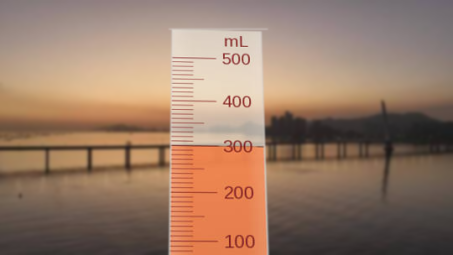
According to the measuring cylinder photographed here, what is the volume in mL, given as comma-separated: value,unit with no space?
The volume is 300,mL
